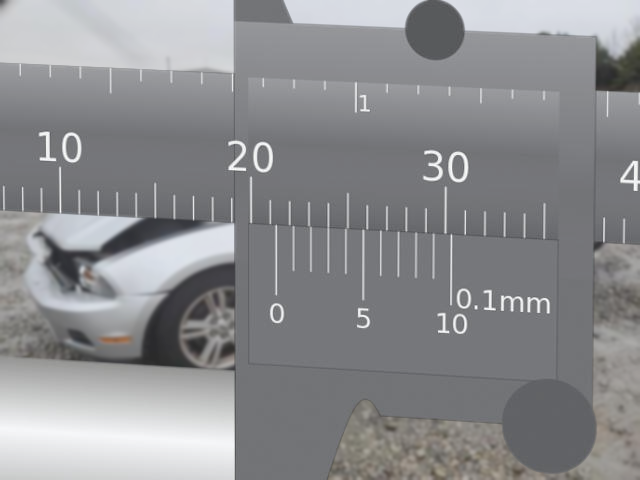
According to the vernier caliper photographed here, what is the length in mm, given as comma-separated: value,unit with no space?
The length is 21.3,mm
